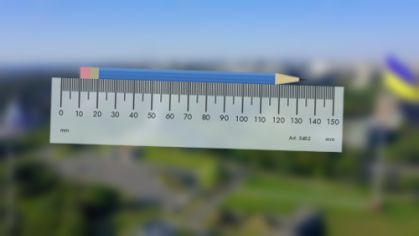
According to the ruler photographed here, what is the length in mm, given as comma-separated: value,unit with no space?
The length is 125,mm
